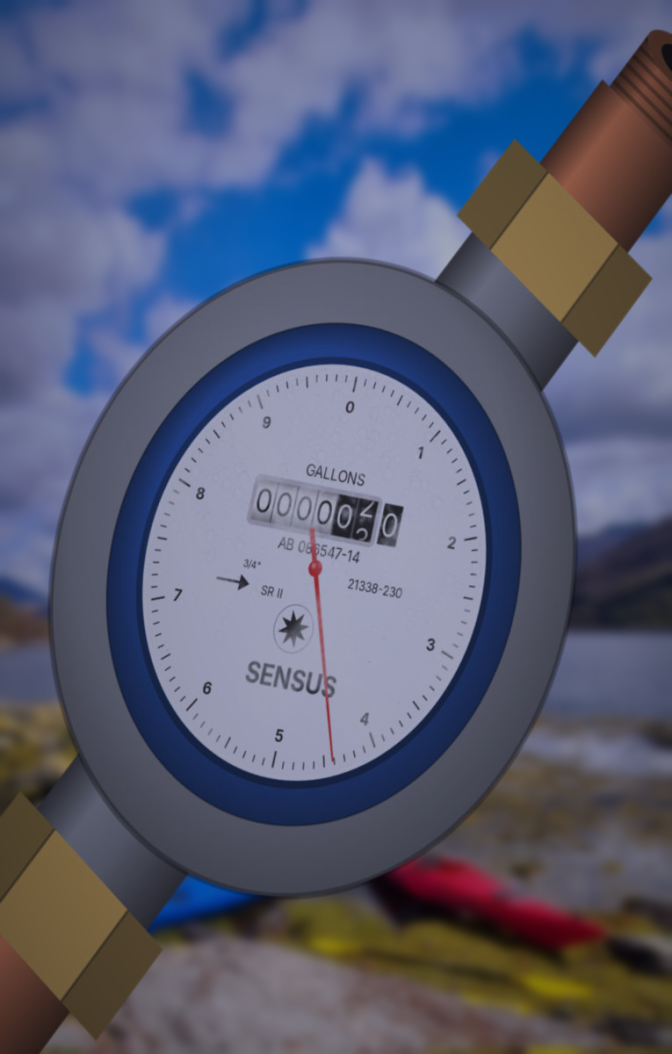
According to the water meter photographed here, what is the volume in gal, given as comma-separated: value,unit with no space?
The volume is 24.4,gal
